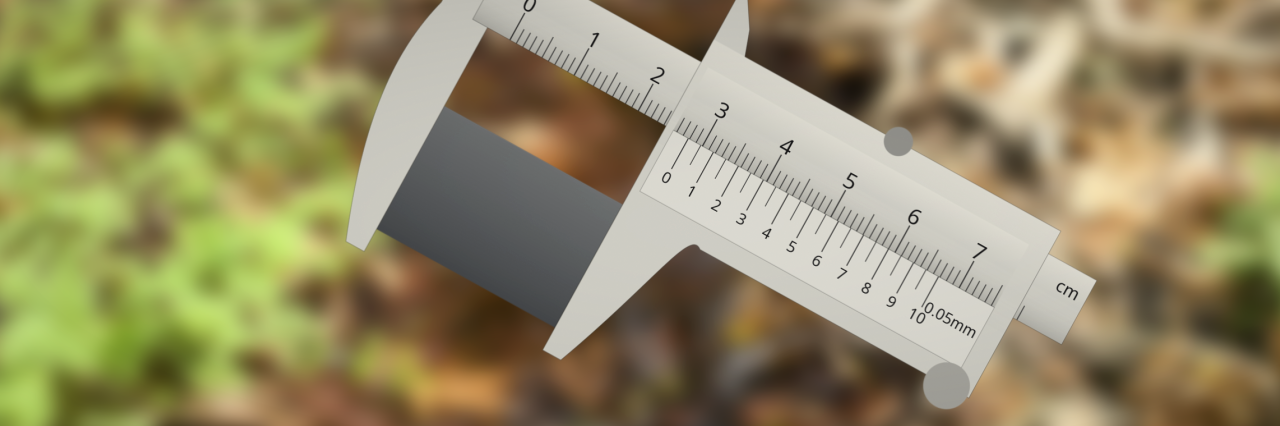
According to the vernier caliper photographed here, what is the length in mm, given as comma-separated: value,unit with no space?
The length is 27.8,mm
